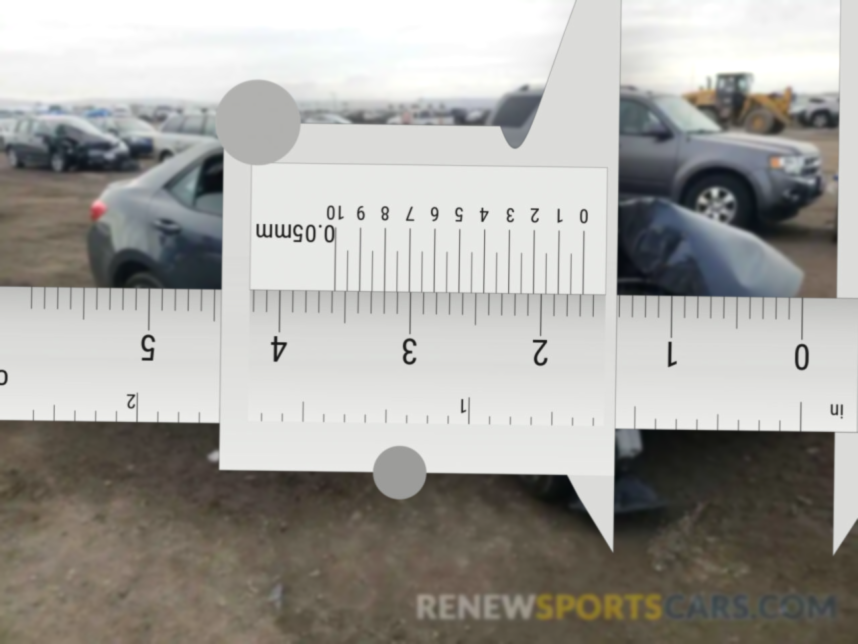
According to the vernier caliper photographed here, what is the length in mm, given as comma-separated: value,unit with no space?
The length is 16.8,mm
